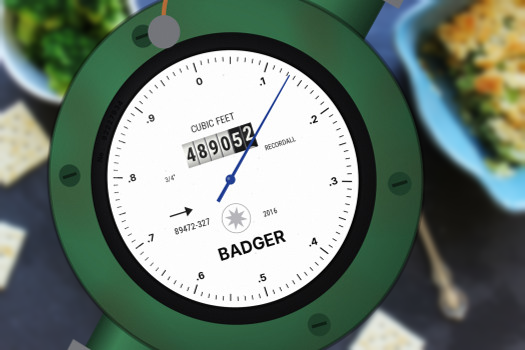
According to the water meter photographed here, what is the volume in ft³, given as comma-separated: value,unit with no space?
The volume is 489052.13,ft³
